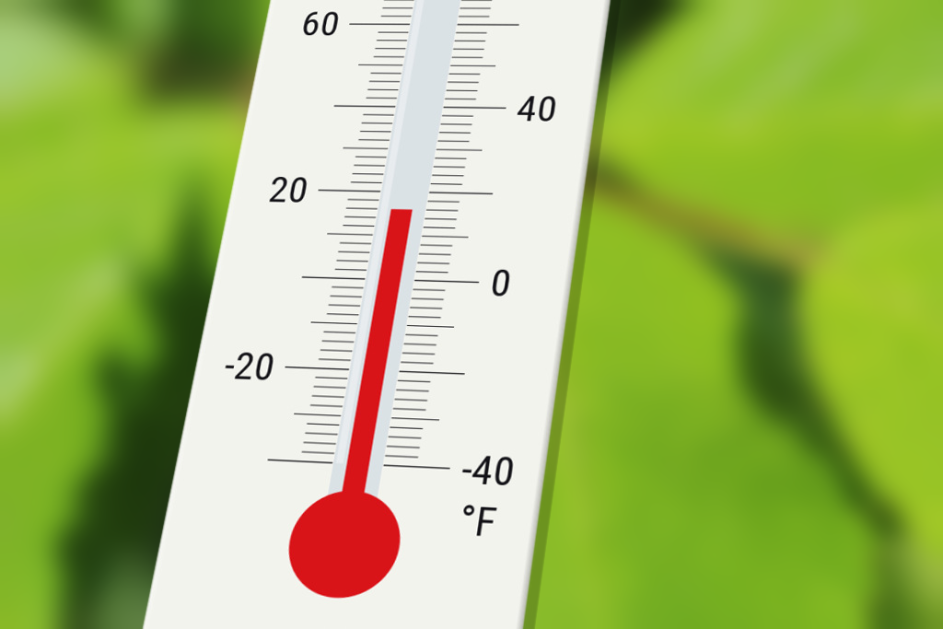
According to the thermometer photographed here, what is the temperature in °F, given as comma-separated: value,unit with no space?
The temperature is 16,°F
